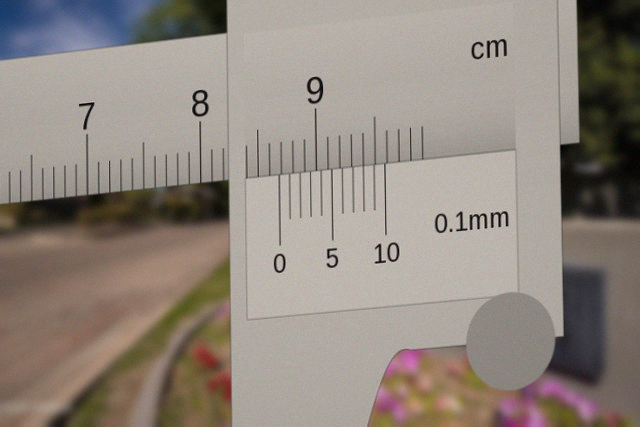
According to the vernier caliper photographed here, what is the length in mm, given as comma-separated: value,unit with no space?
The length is 86.8,mm
